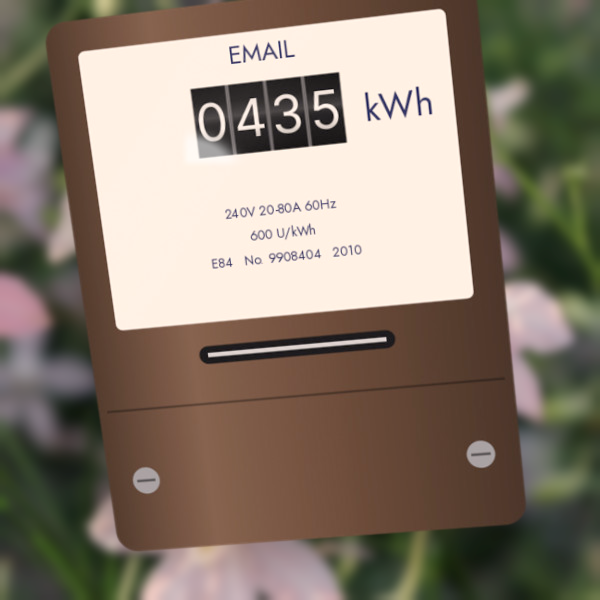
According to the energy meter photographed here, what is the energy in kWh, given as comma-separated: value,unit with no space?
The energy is 435,kWh
